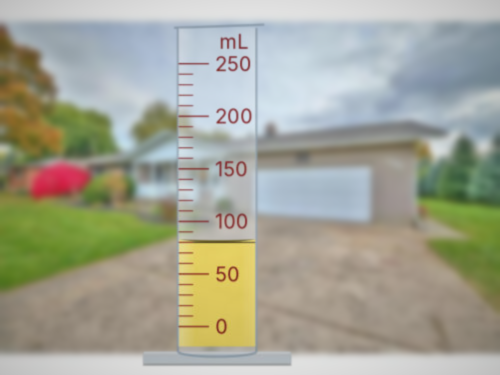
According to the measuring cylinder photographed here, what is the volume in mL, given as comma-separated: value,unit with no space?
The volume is 80,mL
